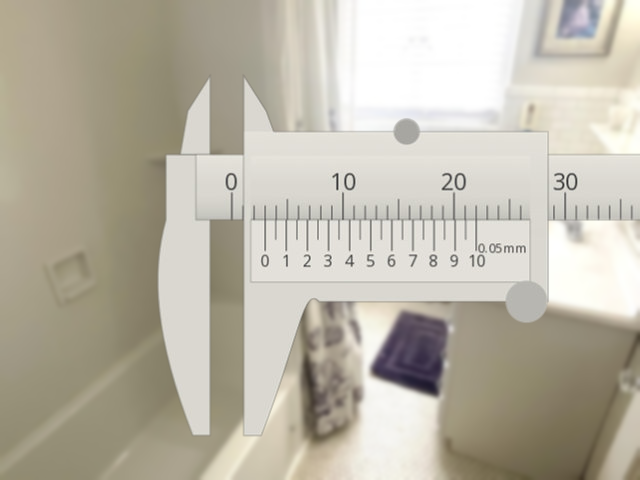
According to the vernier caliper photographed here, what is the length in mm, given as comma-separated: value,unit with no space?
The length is 3.0,mm
